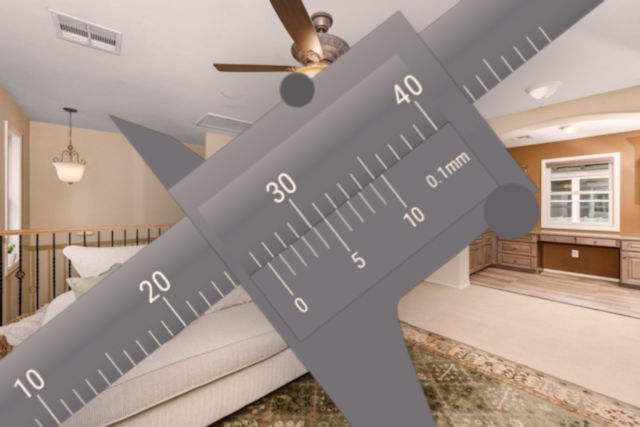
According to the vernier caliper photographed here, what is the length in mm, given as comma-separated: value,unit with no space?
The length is 26.5,mm
